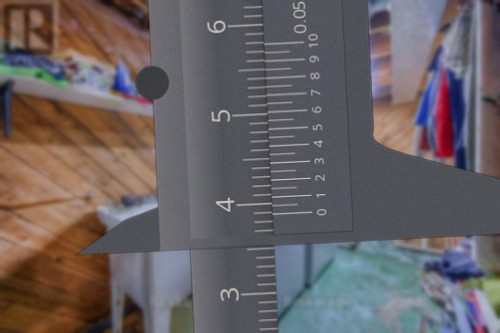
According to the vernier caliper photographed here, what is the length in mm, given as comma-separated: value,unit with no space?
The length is 38.8,mm
